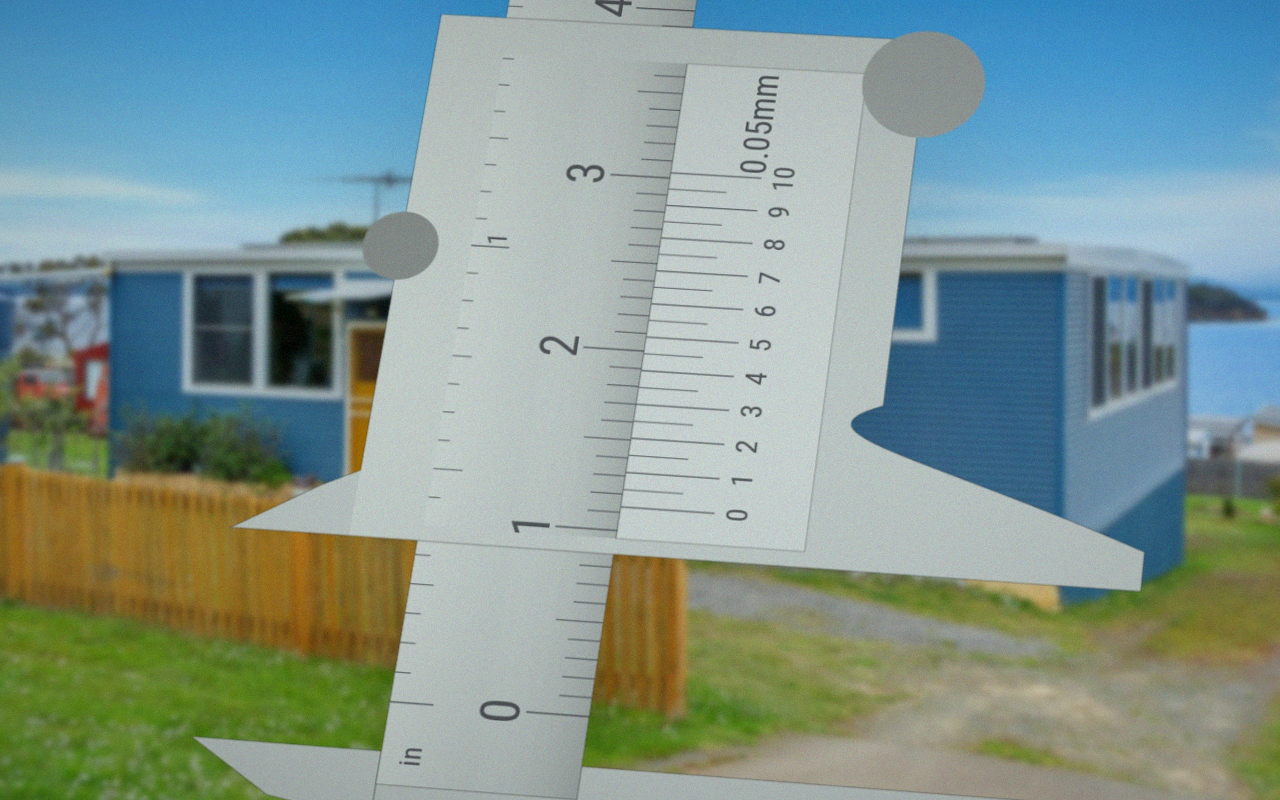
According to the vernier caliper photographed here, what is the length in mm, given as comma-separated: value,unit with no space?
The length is 11.3,mm
